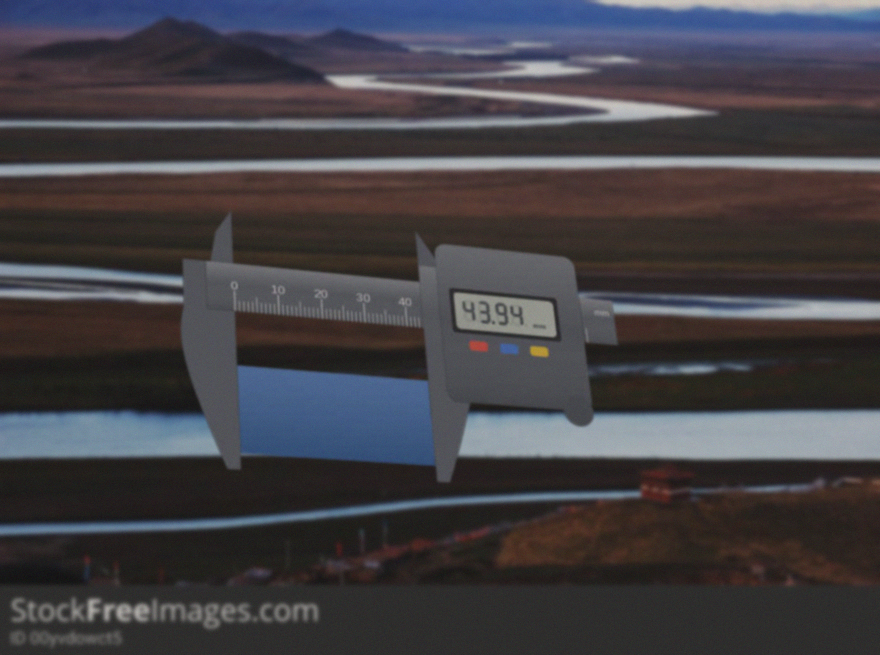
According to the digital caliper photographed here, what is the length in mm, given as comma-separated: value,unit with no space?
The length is 43.94,mm
